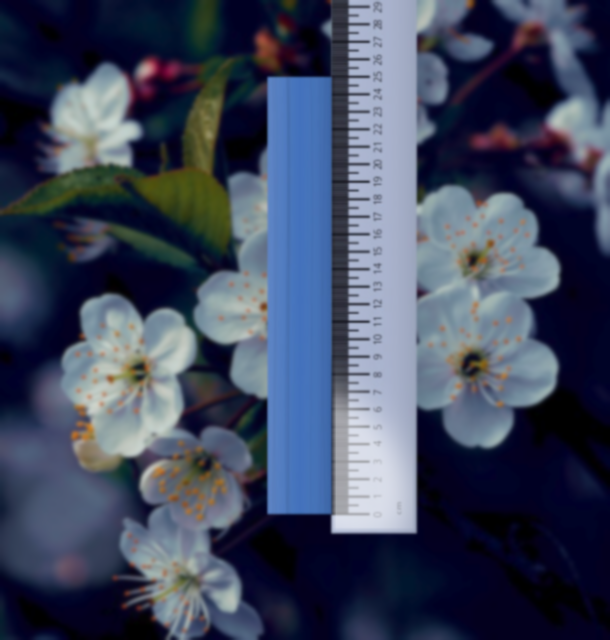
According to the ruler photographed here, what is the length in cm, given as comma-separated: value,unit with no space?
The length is 25,cm
